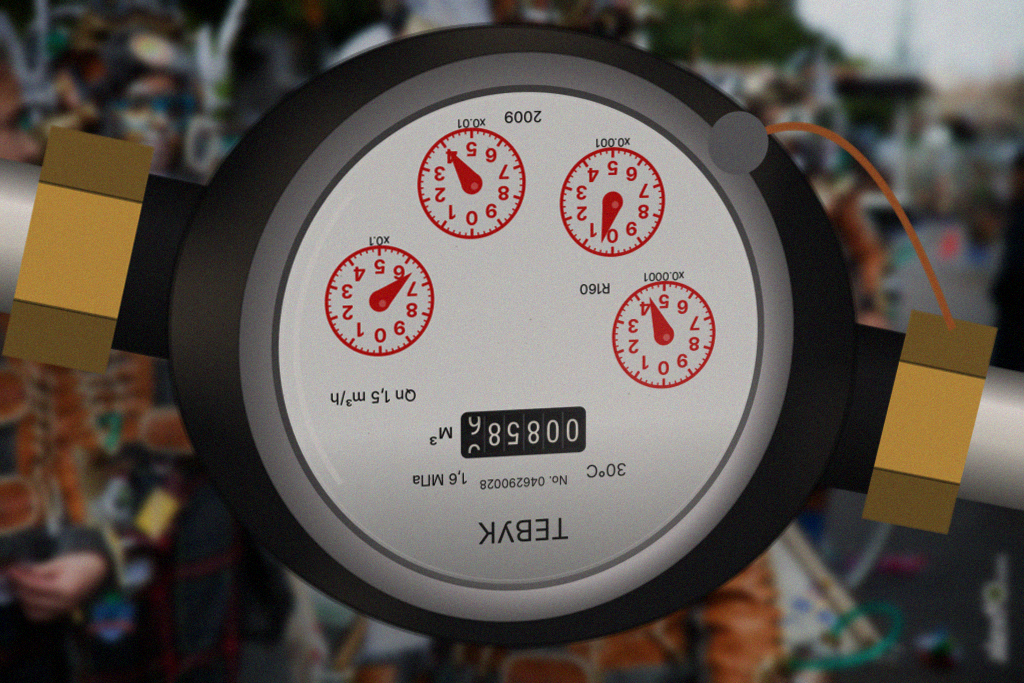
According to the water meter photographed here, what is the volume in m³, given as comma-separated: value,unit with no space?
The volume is 8585.6404,m³
